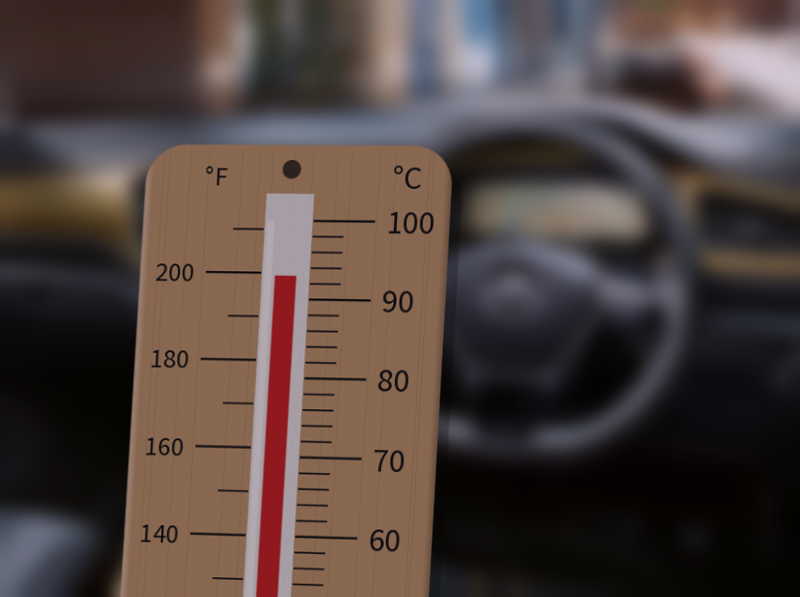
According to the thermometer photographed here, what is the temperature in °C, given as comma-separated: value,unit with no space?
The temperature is 93,°C
